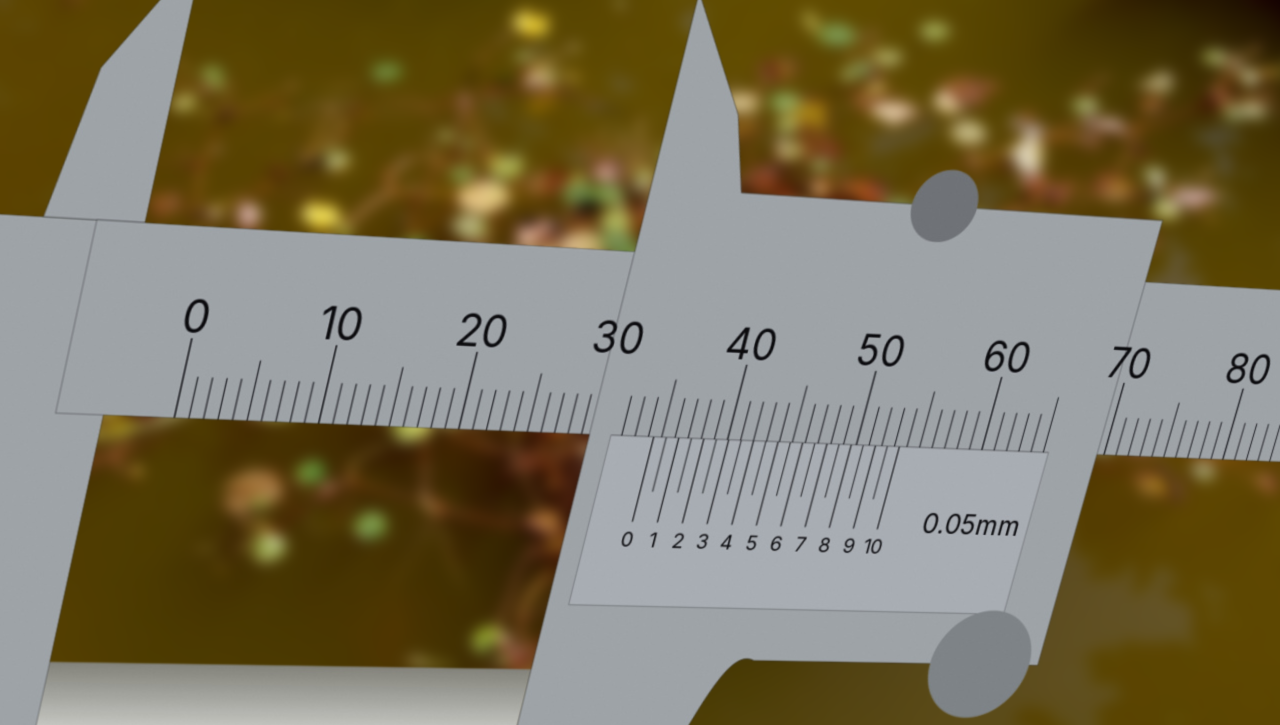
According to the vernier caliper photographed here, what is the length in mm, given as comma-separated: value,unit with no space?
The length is 34.4,mm
